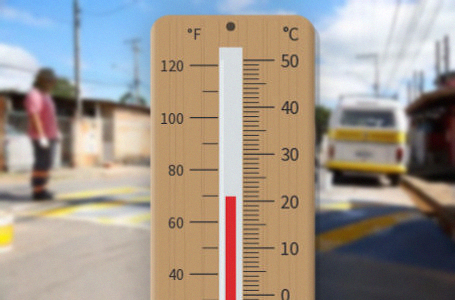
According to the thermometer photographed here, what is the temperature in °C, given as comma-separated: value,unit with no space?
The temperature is 21,°C
